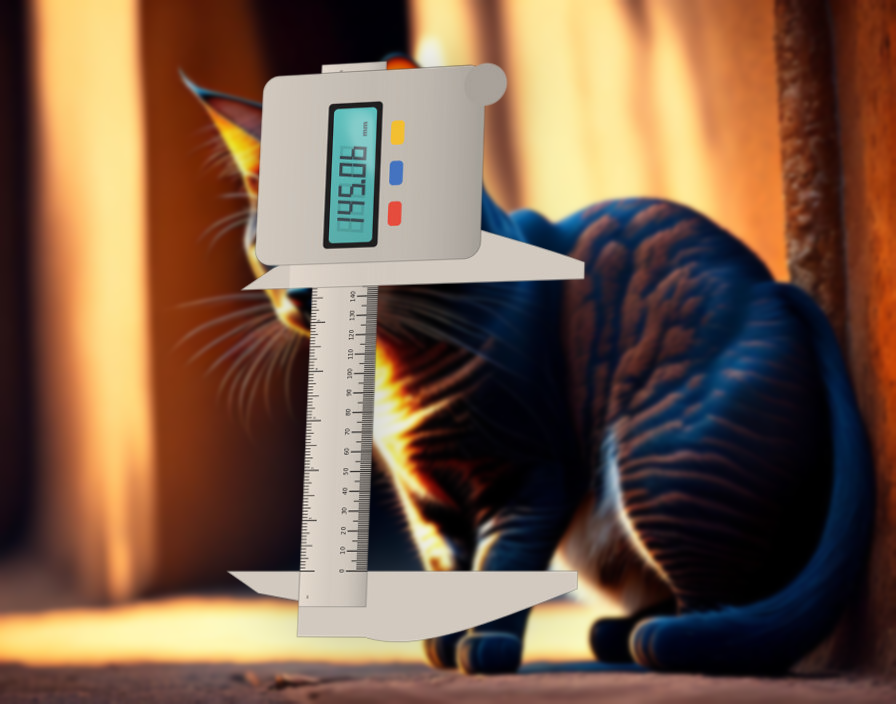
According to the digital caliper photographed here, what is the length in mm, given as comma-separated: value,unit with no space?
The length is 145.06,mm
